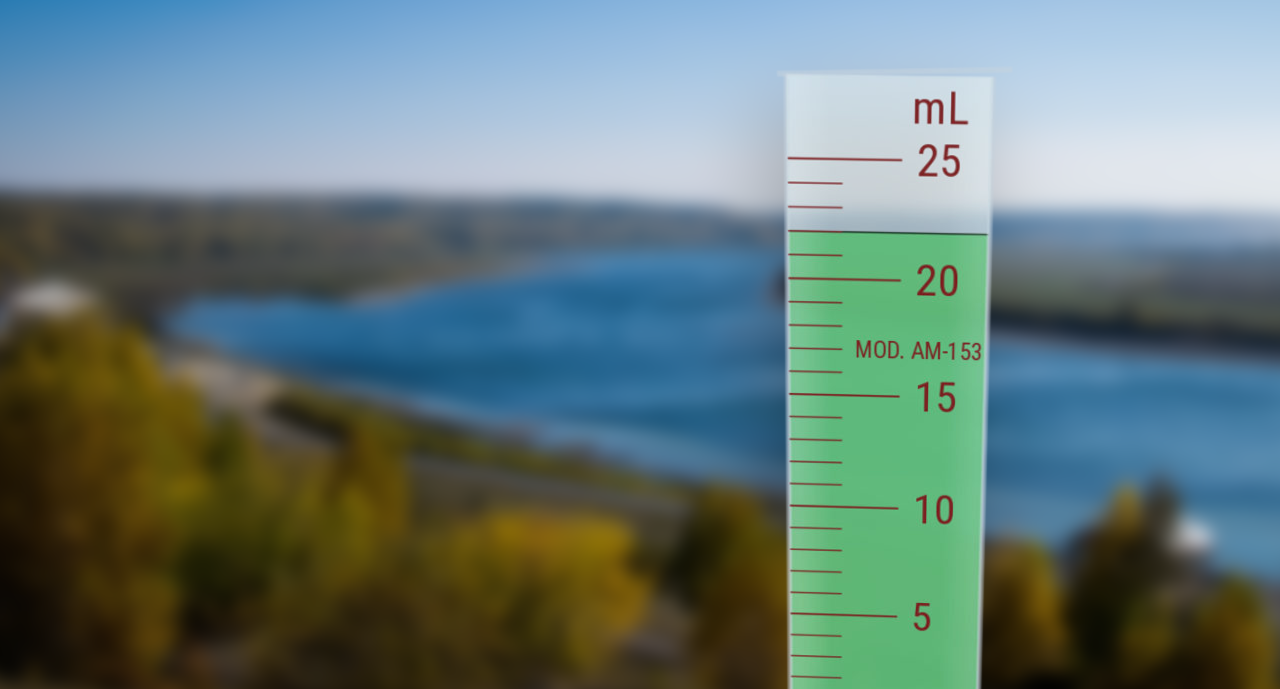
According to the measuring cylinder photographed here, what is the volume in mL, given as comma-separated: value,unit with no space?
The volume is 22,mL
